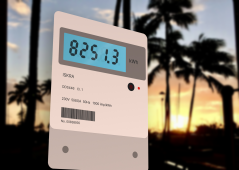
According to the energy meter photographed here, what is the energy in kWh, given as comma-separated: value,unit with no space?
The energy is 8251.3,kWh
